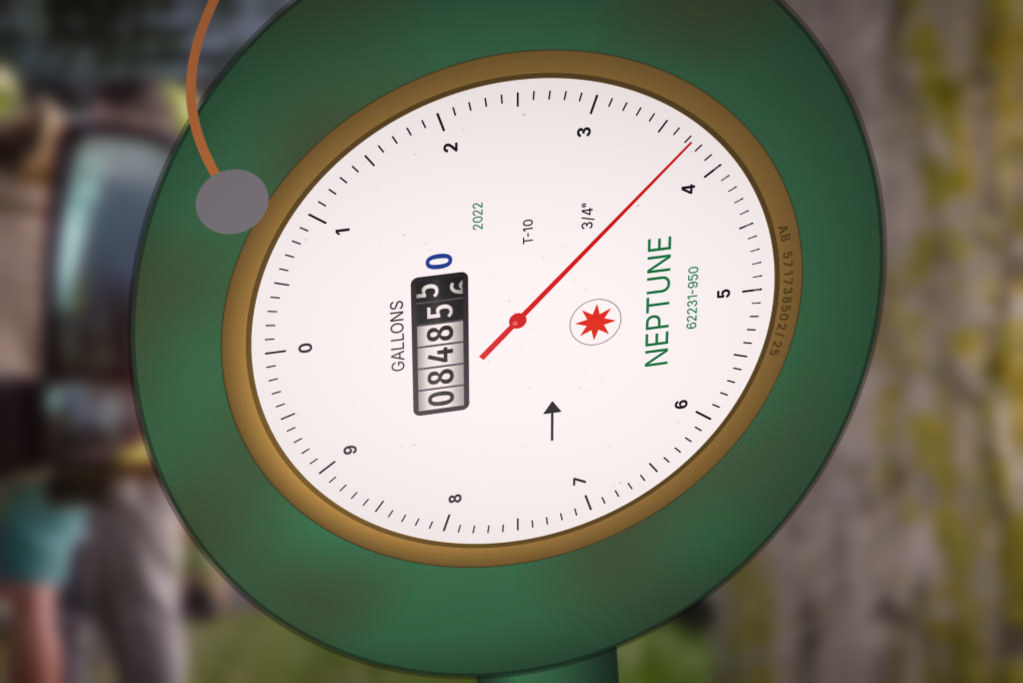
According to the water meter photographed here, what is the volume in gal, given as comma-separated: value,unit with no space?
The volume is 848553.7,gal
